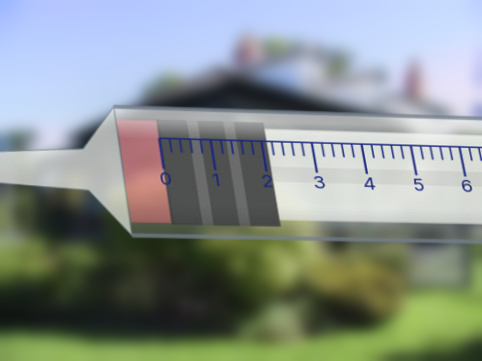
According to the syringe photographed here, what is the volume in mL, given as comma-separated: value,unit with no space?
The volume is 0,mL
